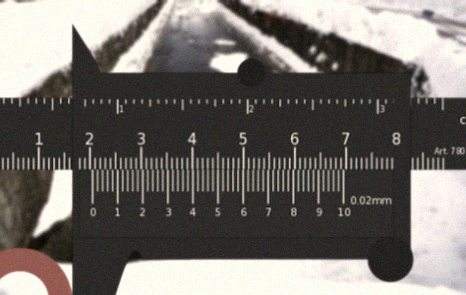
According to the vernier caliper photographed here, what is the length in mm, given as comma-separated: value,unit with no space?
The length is 20.5,mm
